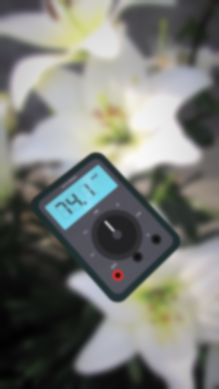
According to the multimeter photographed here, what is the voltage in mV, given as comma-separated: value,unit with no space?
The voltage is 74.1,mV
